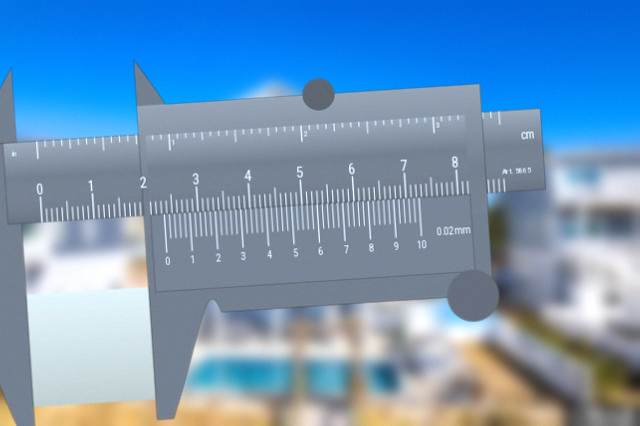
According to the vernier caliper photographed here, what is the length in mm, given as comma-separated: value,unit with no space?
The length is 23.5,mm
